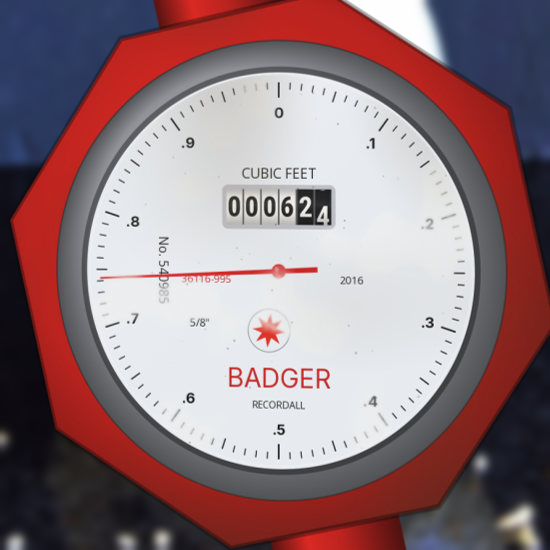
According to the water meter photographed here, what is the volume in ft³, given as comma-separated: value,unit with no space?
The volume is 623.74,ft³
